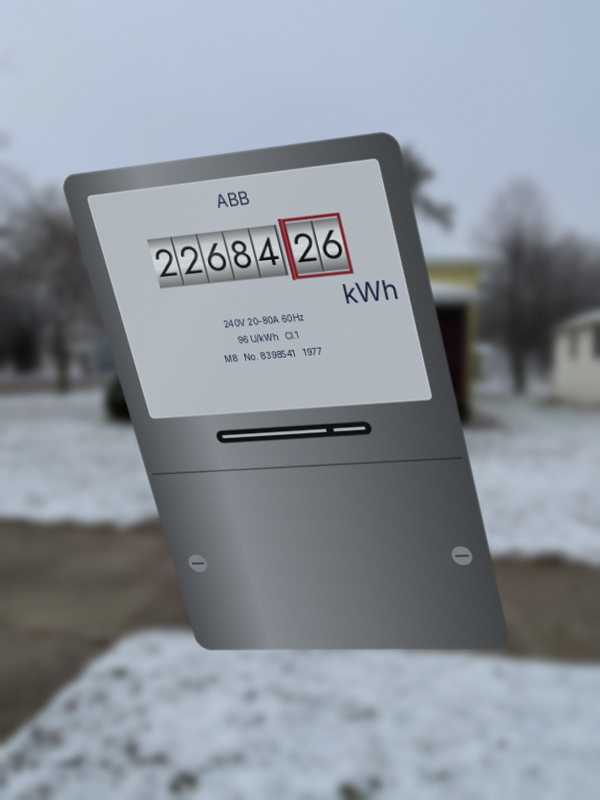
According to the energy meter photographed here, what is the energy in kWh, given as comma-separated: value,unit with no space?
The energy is 22684.26,kWh
